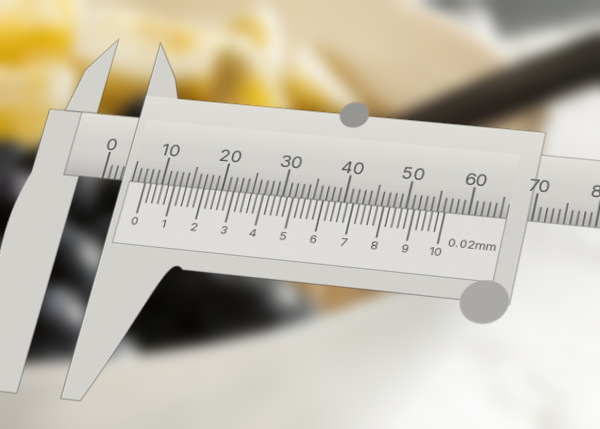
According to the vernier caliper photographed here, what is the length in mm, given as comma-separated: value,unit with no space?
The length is 7.2,mm
